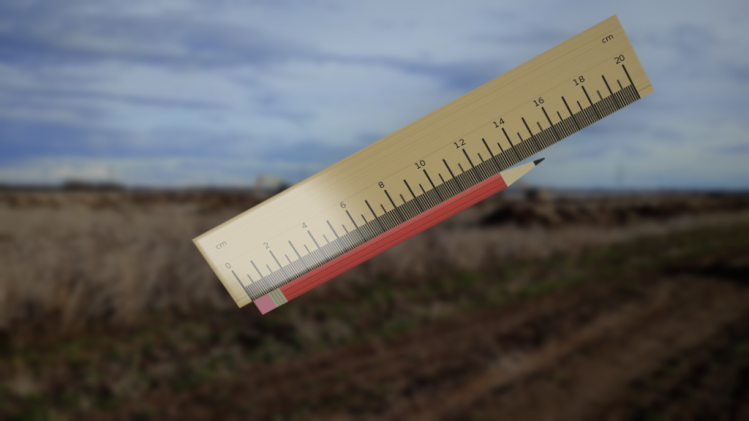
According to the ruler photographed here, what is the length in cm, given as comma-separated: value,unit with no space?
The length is 15,cm
